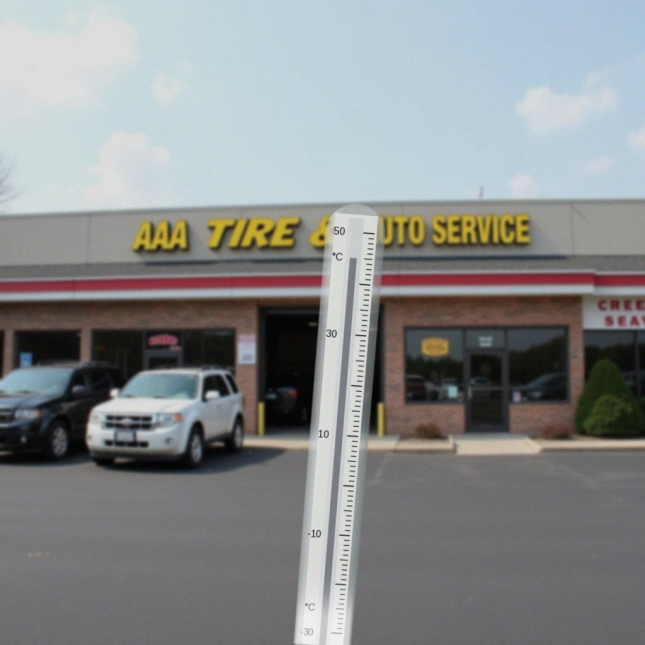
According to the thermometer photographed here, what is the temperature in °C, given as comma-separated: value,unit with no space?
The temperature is 45,°C
